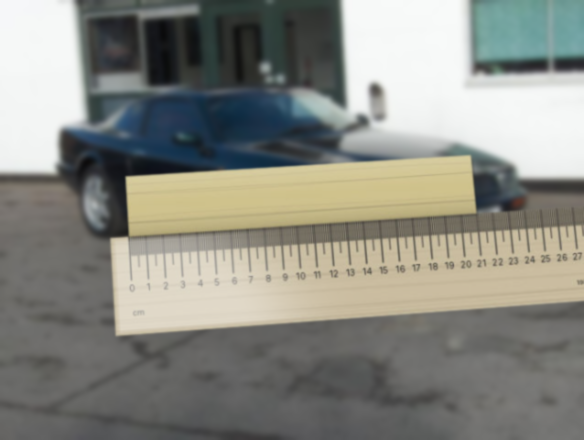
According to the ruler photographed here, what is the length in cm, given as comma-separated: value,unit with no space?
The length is 21,cm
